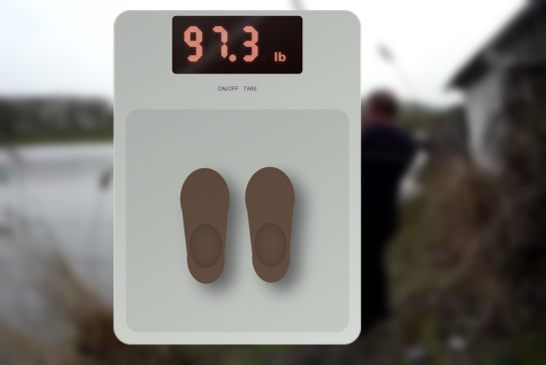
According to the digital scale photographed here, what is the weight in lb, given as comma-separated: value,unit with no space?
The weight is 97.3,lb
